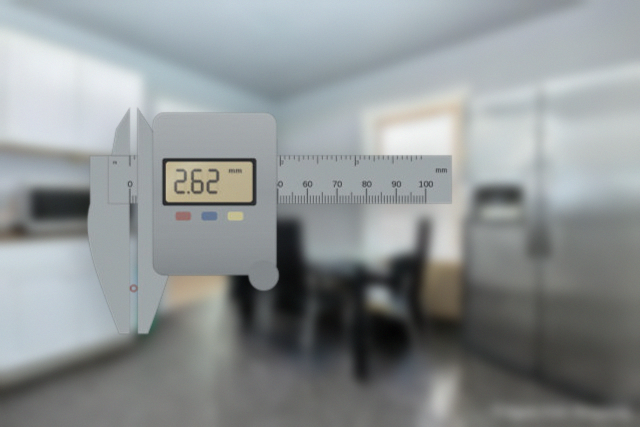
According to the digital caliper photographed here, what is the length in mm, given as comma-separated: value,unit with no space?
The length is 2.62,mm
